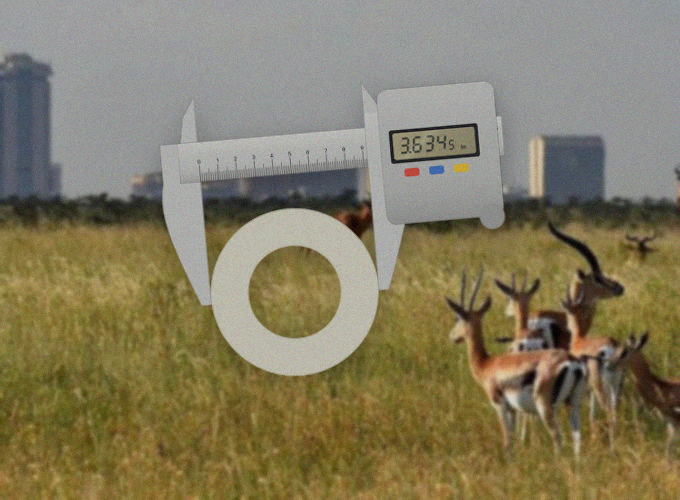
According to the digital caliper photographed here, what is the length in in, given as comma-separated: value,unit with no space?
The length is 3.6345,in
